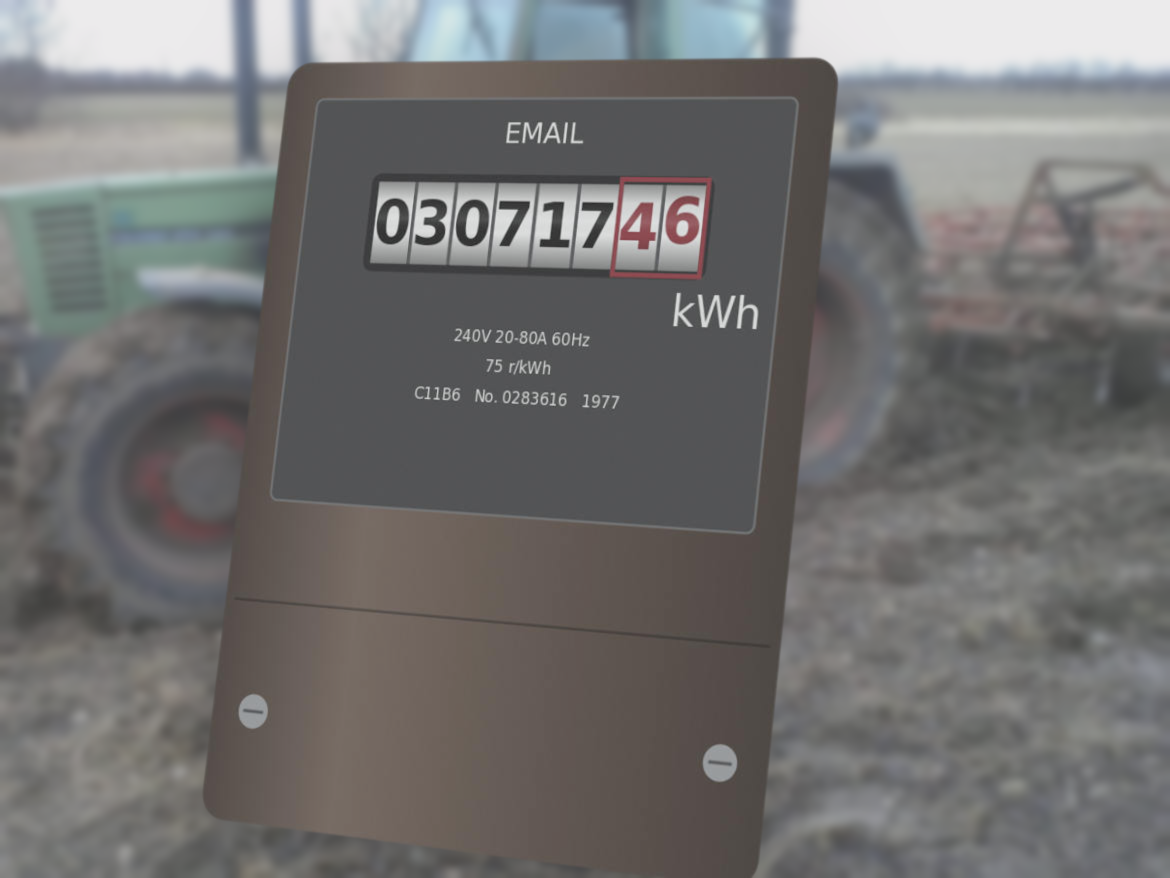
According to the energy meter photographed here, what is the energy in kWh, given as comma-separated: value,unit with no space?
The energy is 30717.46,kWh
